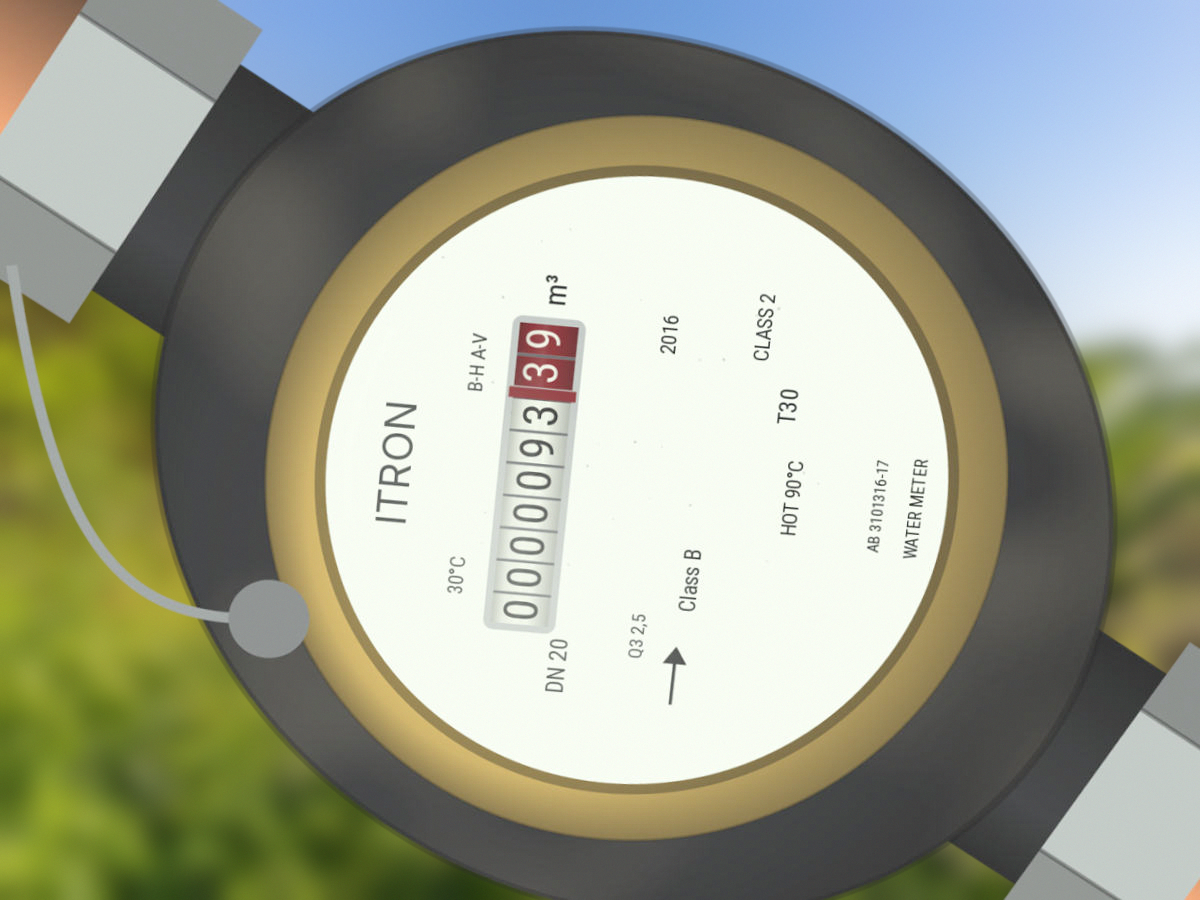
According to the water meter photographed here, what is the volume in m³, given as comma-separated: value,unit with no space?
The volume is 93.39,m³
